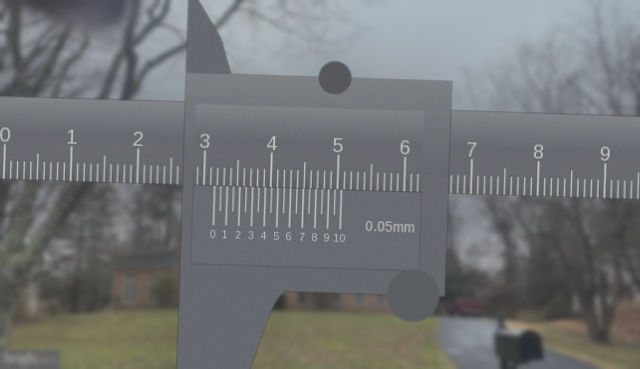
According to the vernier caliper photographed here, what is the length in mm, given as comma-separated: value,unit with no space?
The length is 31.6,mm
